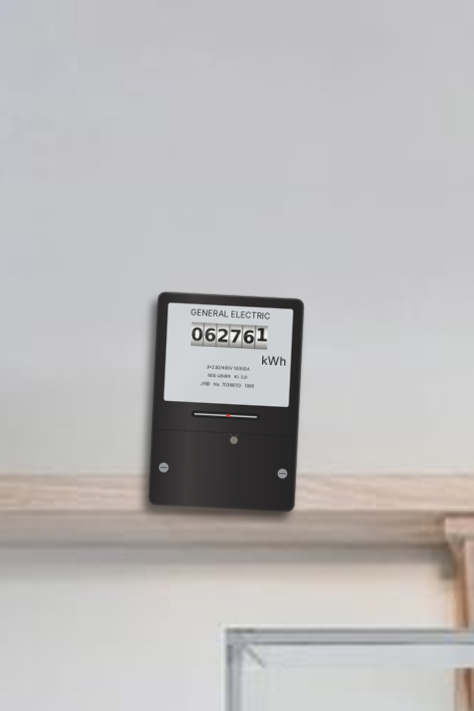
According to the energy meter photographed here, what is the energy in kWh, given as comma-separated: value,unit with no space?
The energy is 62761,kWh
